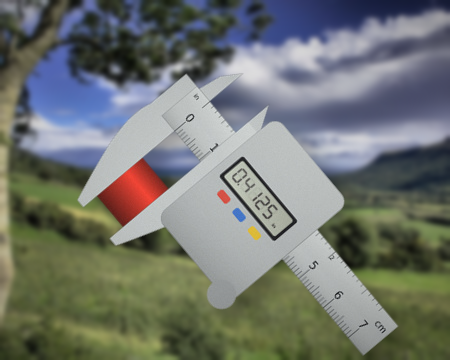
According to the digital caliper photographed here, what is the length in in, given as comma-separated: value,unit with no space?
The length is 0.4125,in
